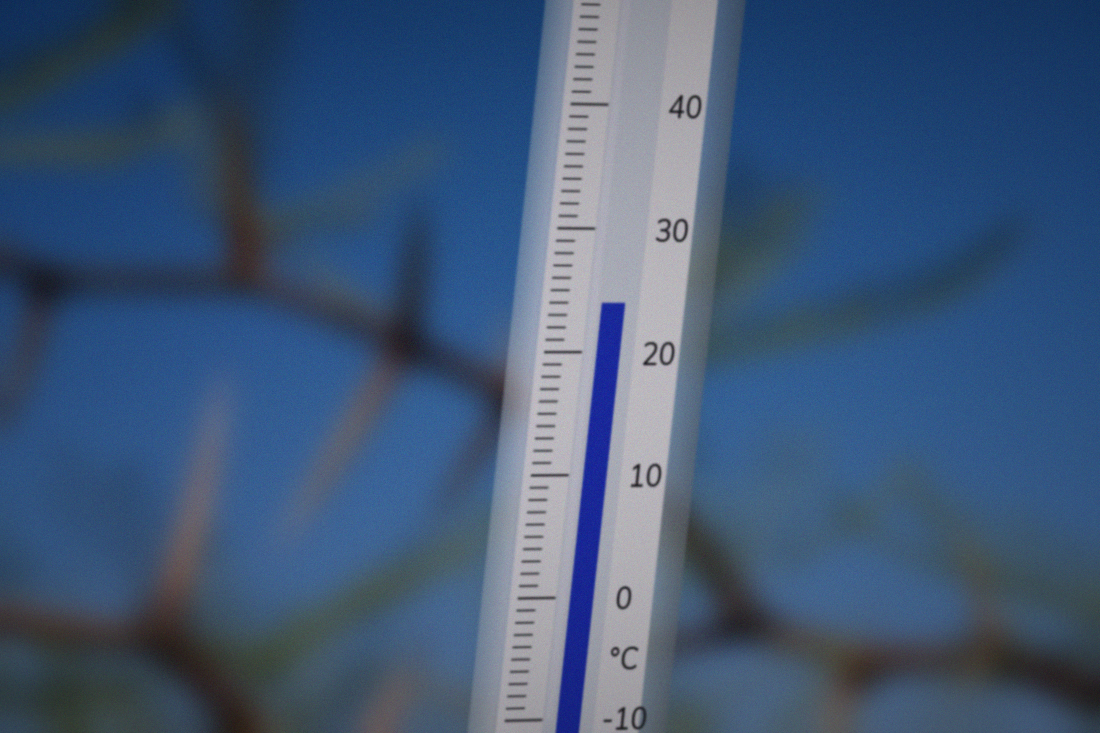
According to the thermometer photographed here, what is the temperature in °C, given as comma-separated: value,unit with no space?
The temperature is 24,°C
